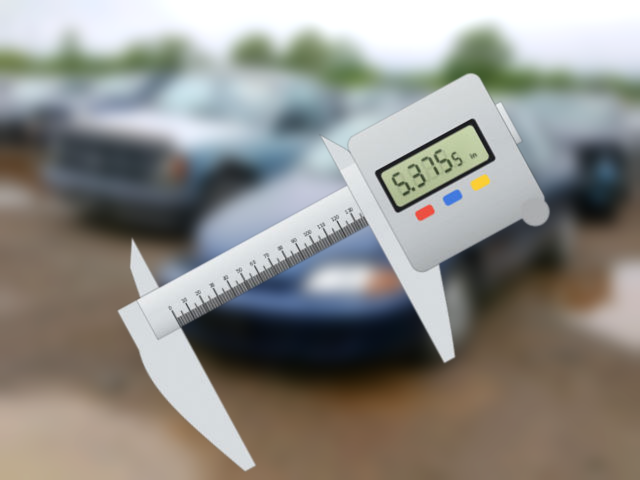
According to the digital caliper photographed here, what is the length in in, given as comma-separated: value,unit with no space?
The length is 5.3755,in
